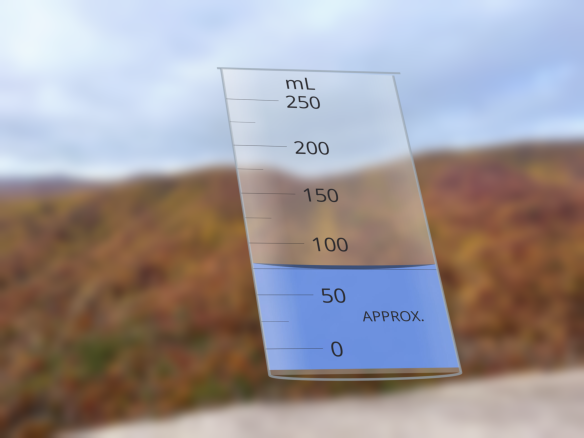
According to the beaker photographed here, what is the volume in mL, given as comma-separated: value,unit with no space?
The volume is 75,mL
